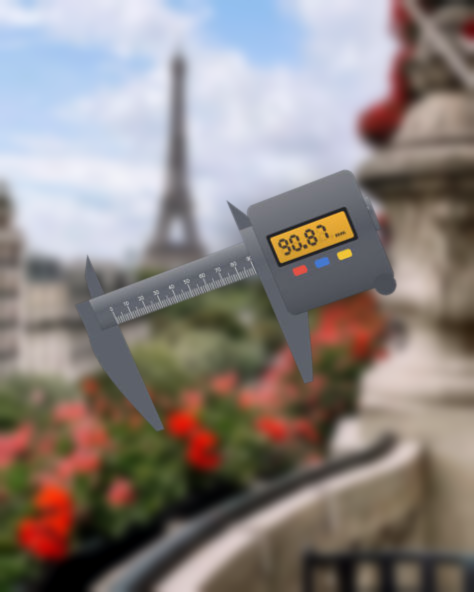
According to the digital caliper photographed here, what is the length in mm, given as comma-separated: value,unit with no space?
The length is 90.87,mm
